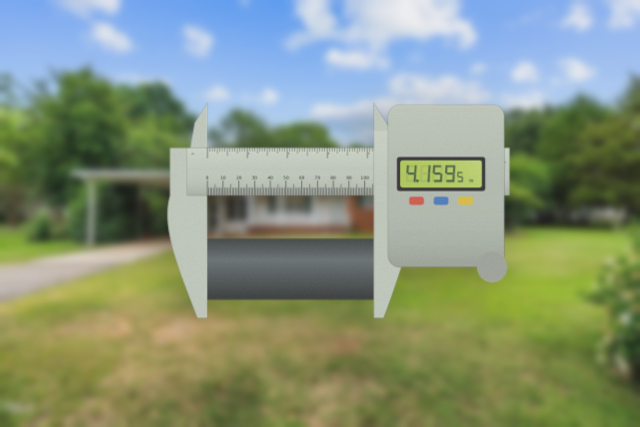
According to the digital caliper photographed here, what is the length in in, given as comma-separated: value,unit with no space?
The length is 4.1595,in
